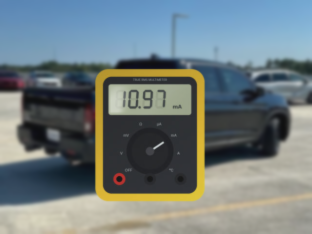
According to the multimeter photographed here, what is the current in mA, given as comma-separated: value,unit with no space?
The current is 10.97,mA
